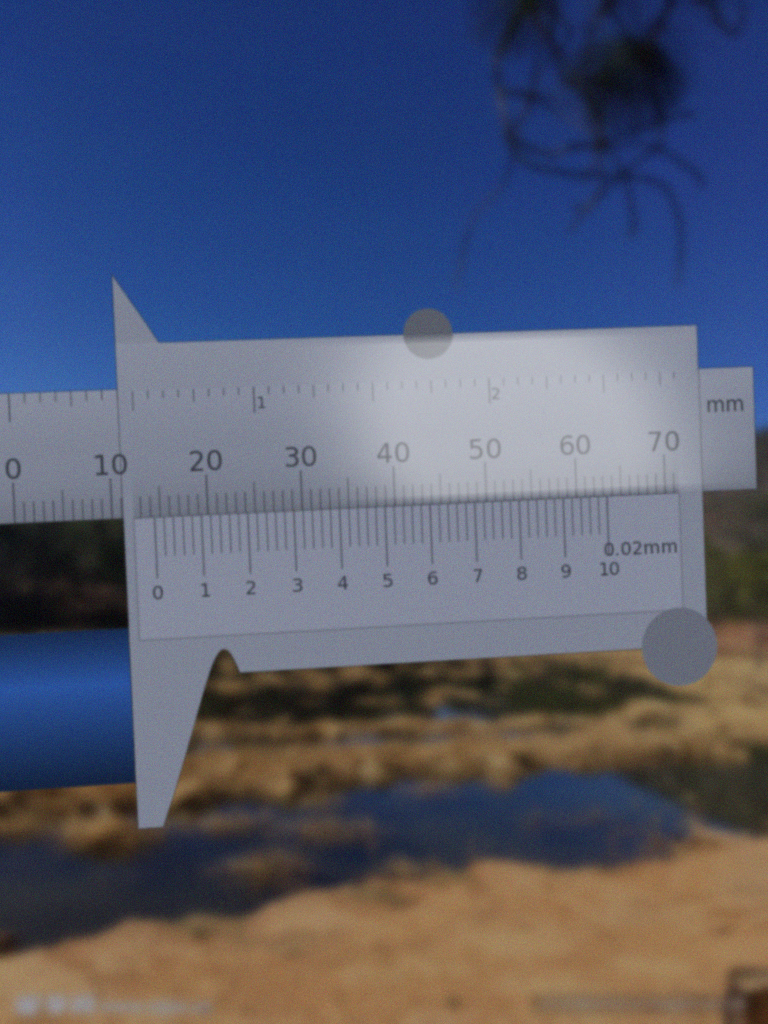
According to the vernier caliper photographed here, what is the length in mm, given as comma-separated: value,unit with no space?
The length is 14.4,mm
